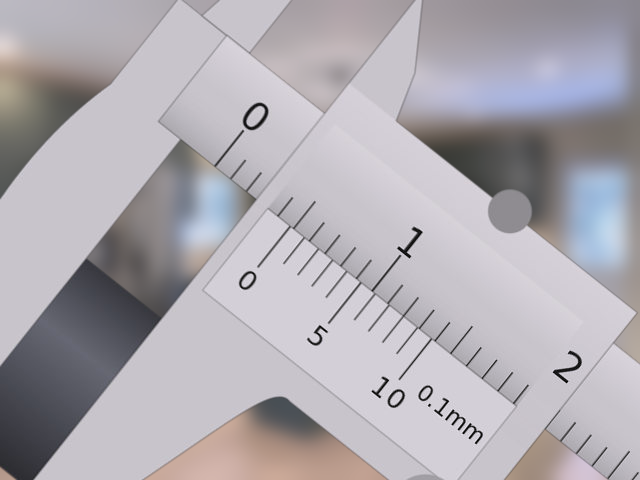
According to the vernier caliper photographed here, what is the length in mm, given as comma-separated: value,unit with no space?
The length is 4.8,mm
